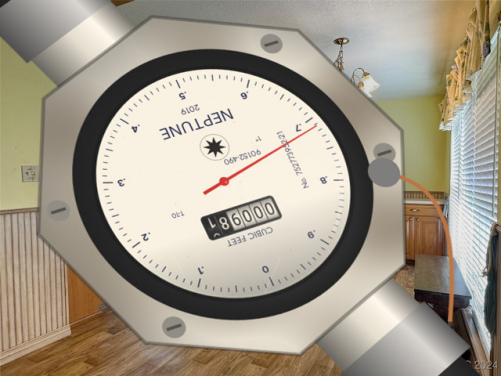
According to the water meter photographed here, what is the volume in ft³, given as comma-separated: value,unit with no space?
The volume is 980.71,ft³
